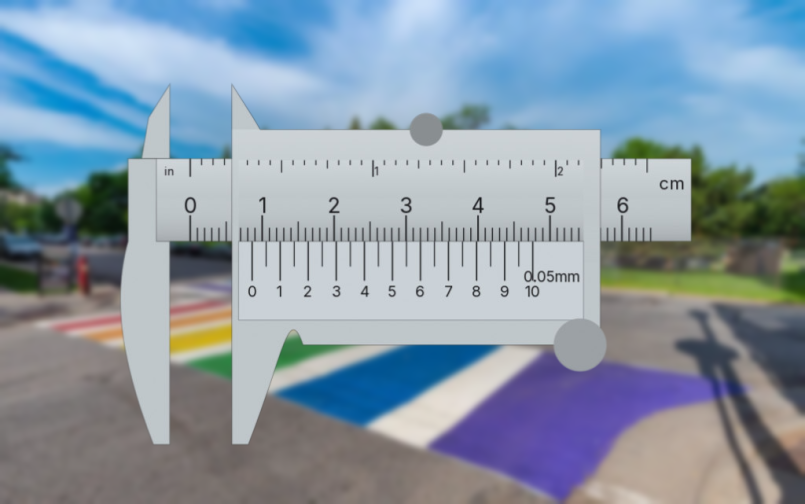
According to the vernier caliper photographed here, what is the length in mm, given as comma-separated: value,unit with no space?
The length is 8.6,mm
